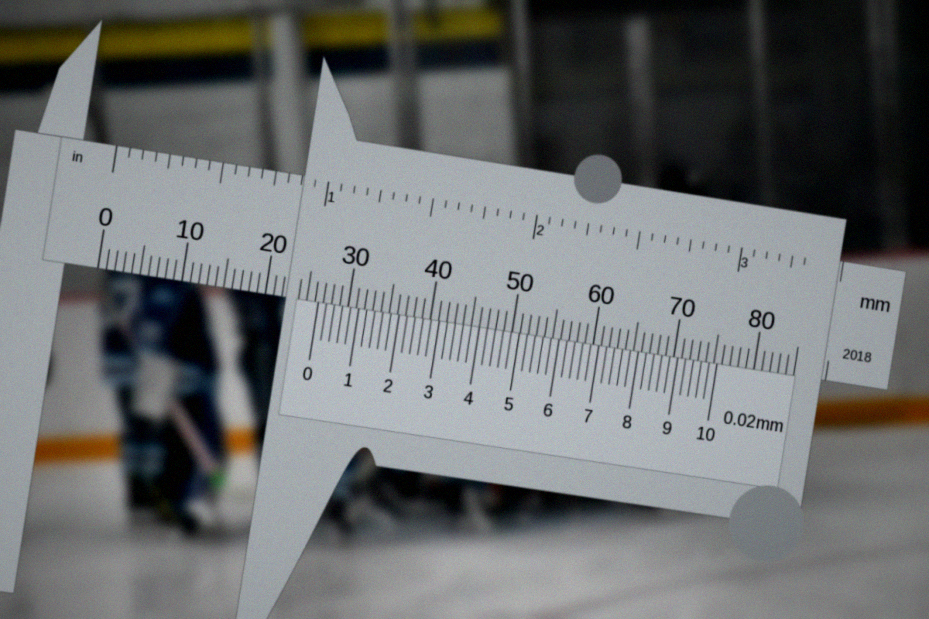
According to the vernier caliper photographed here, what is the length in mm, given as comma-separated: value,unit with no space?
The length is 26.4,mm
